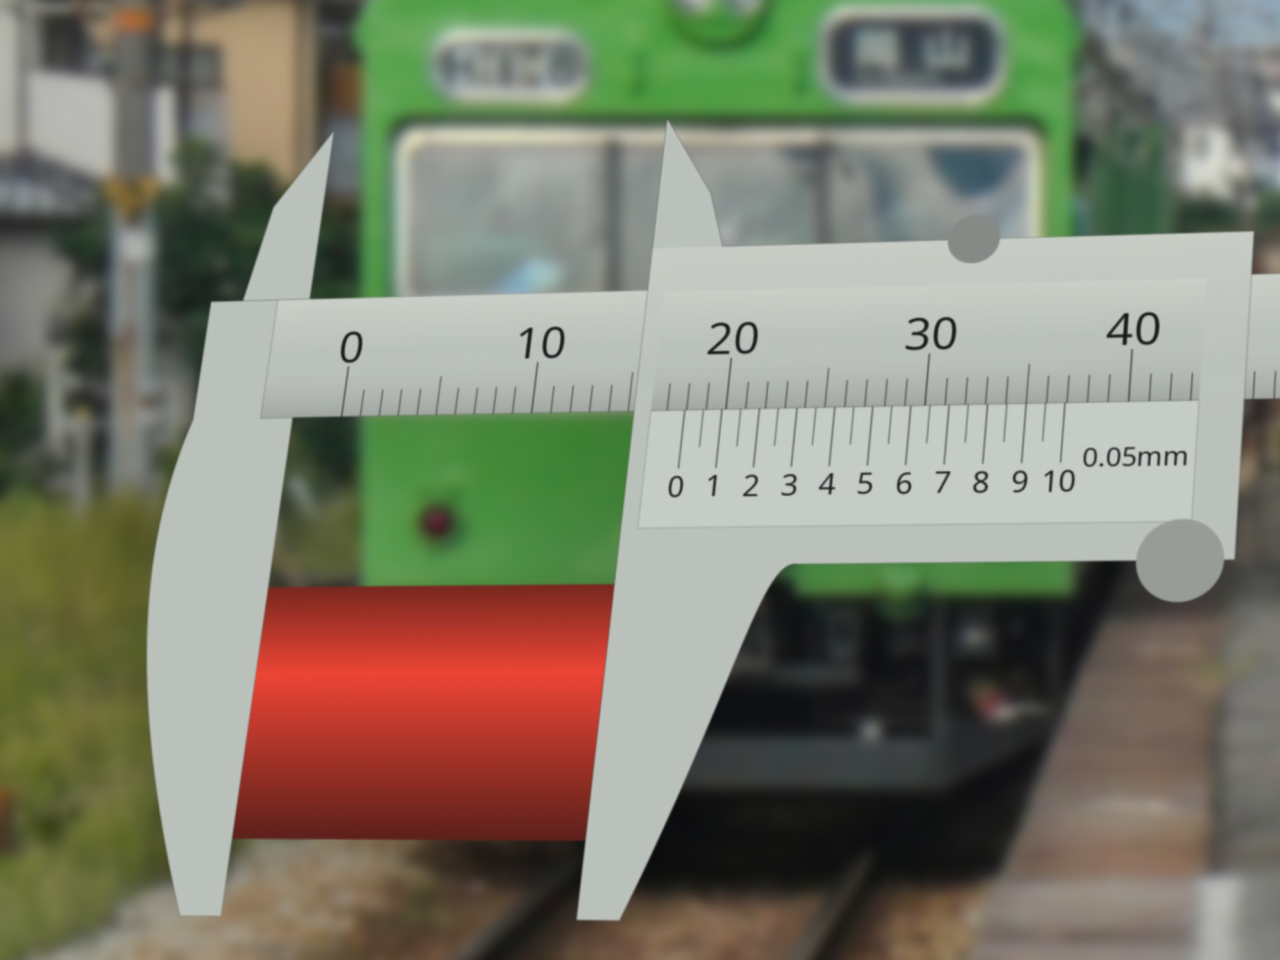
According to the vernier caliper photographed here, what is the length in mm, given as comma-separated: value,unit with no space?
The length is 17.9,mm
